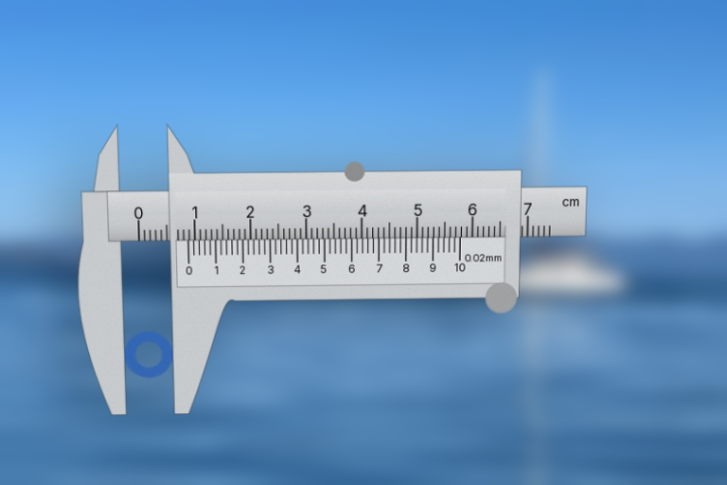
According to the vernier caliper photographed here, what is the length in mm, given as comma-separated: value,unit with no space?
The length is 8.8,mm
